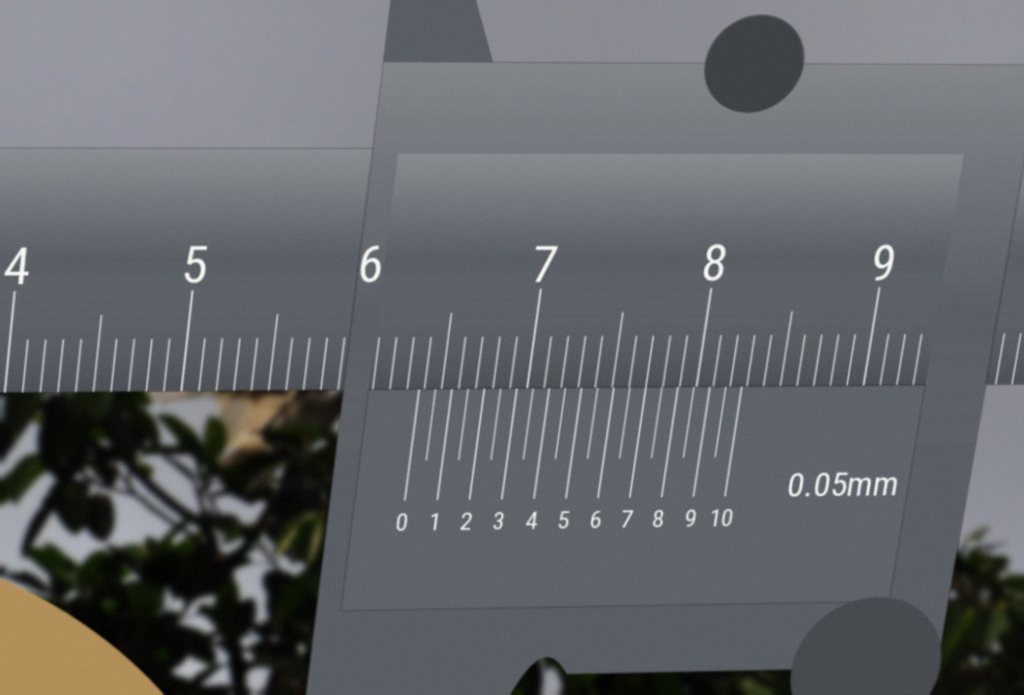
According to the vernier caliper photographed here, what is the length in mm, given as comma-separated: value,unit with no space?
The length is 63.7,mm
